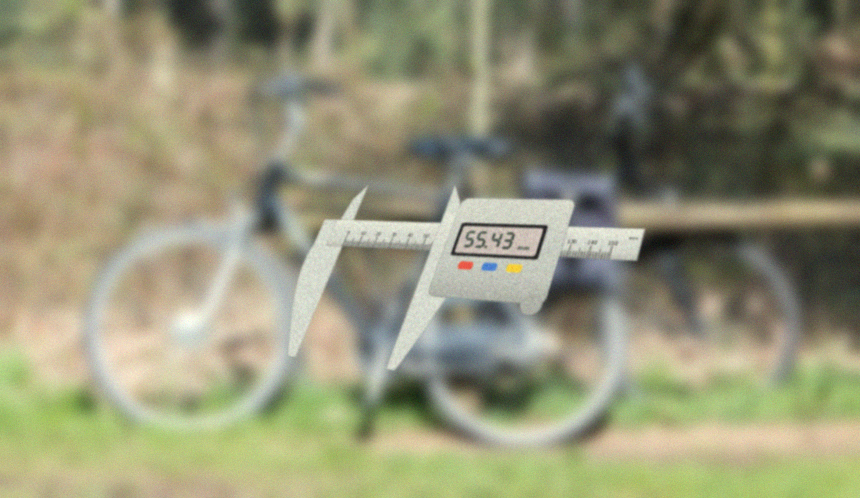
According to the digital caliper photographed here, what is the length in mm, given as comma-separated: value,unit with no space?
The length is 55.43,mm
